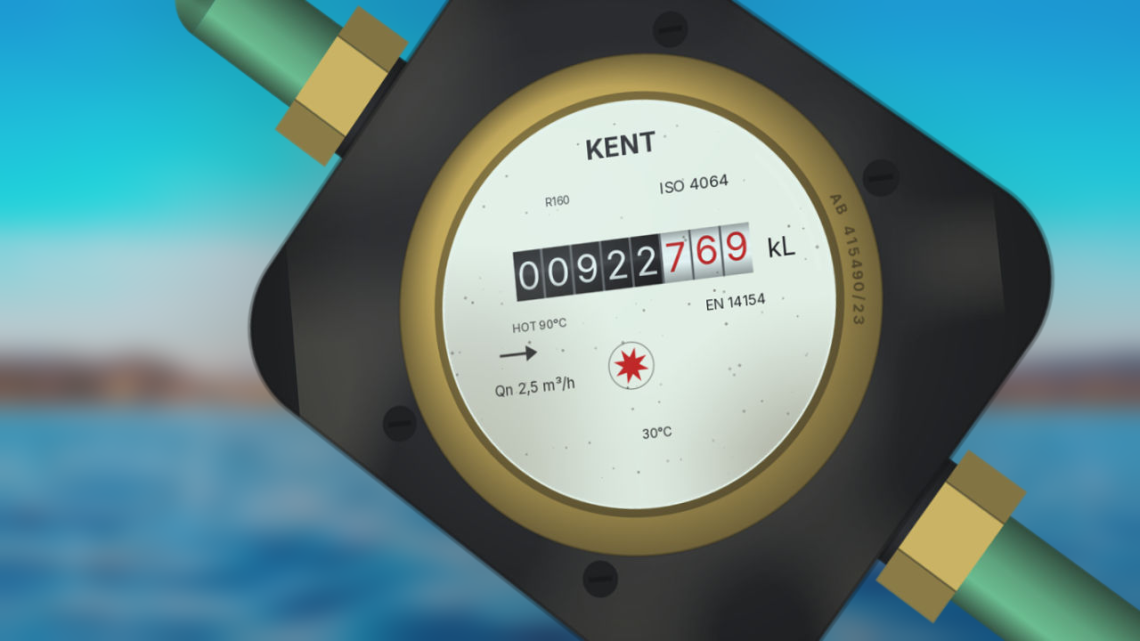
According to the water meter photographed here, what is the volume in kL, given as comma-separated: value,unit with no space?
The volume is 922.769,kL
